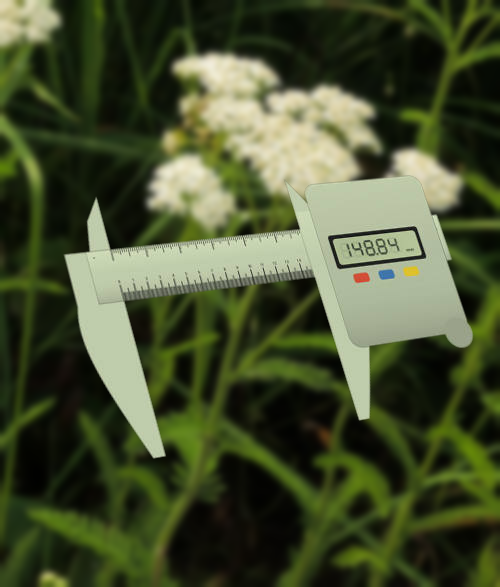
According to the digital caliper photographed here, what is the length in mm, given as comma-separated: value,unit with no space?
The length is 148.84,mm
